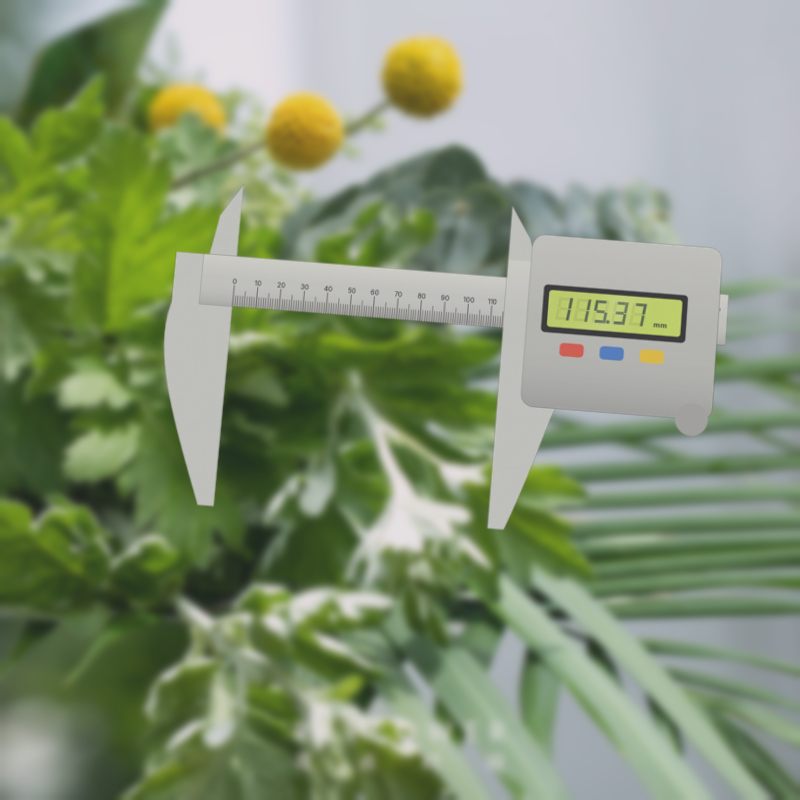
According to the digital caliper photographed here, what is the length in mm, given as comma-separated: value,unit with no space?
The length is 115.37,mm
